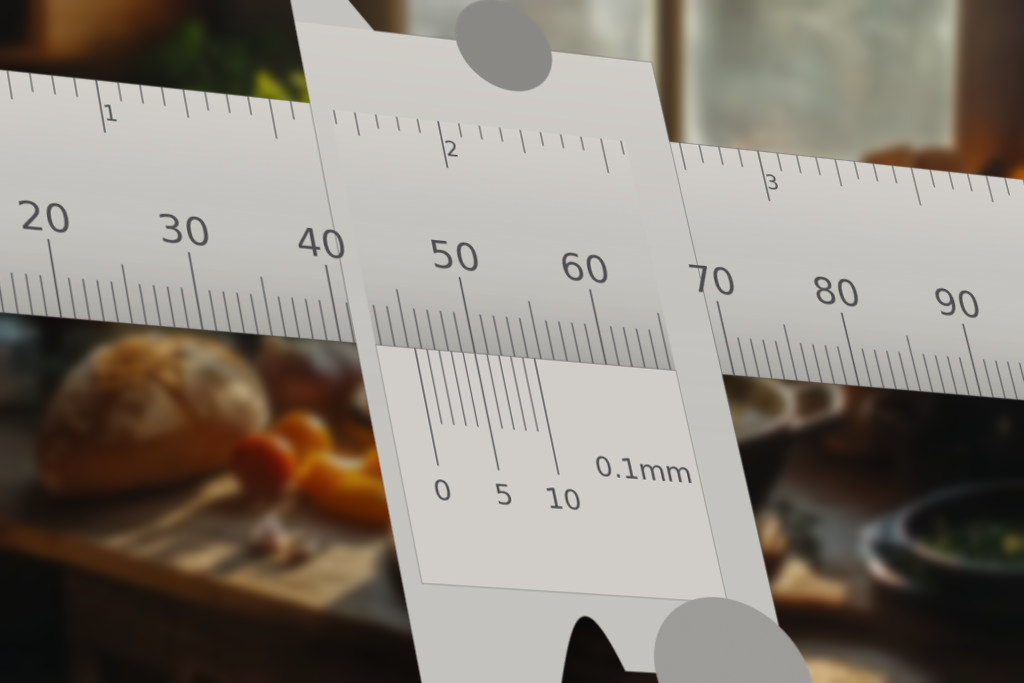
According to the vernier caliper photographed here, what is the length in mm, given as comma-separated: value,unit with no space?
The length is 45.5,mm
